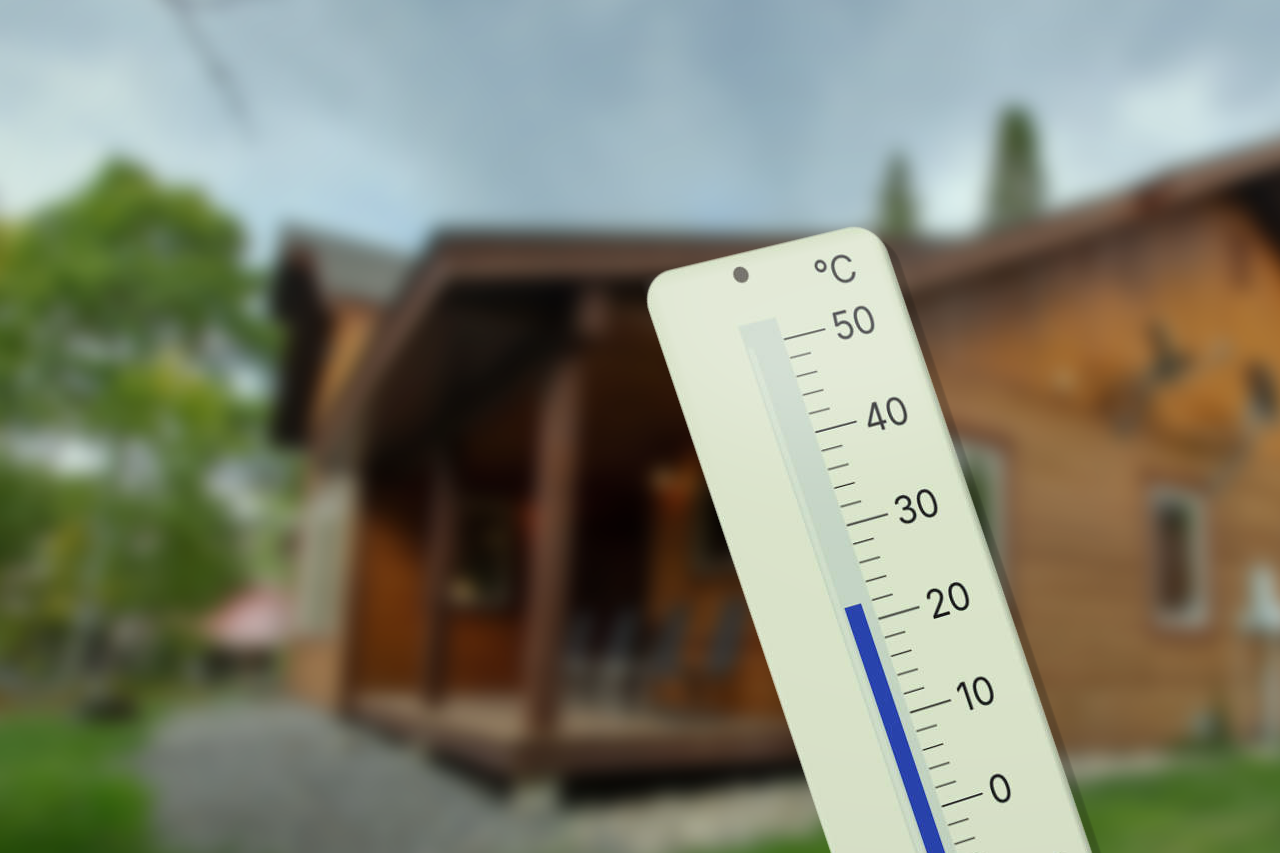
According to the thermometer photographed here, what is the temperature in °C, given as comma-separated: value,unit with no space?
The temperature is 22,°C
